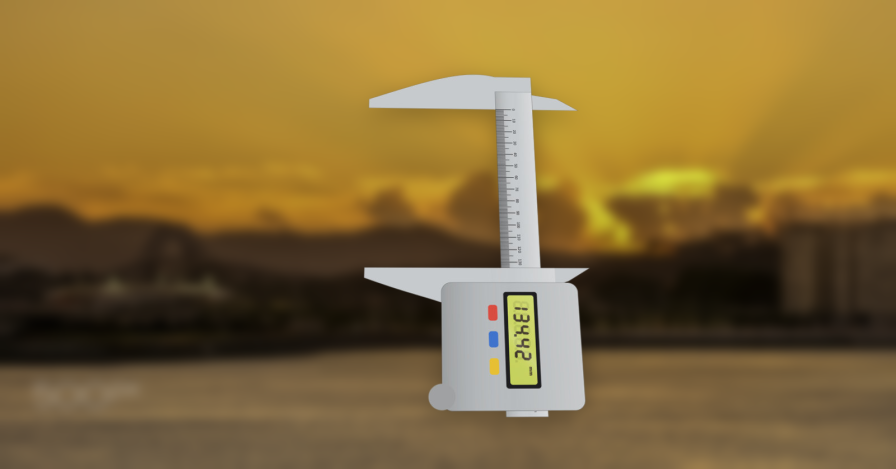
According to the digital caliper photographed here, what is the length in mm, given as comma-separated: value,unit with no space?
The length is 134.42,mm
